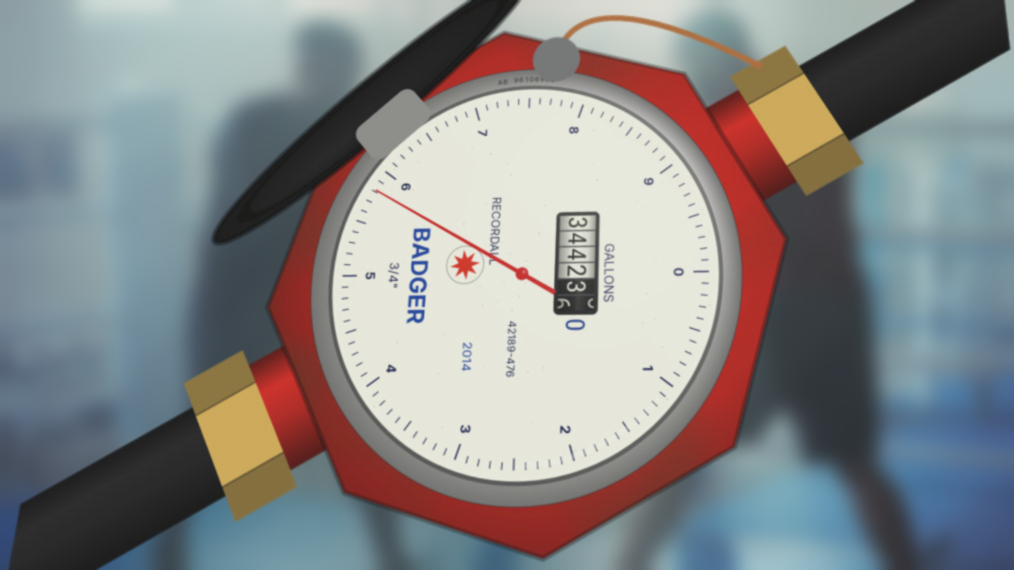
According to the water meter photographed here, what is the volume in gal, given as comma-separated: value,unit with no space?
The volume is 3442355.8,gal
